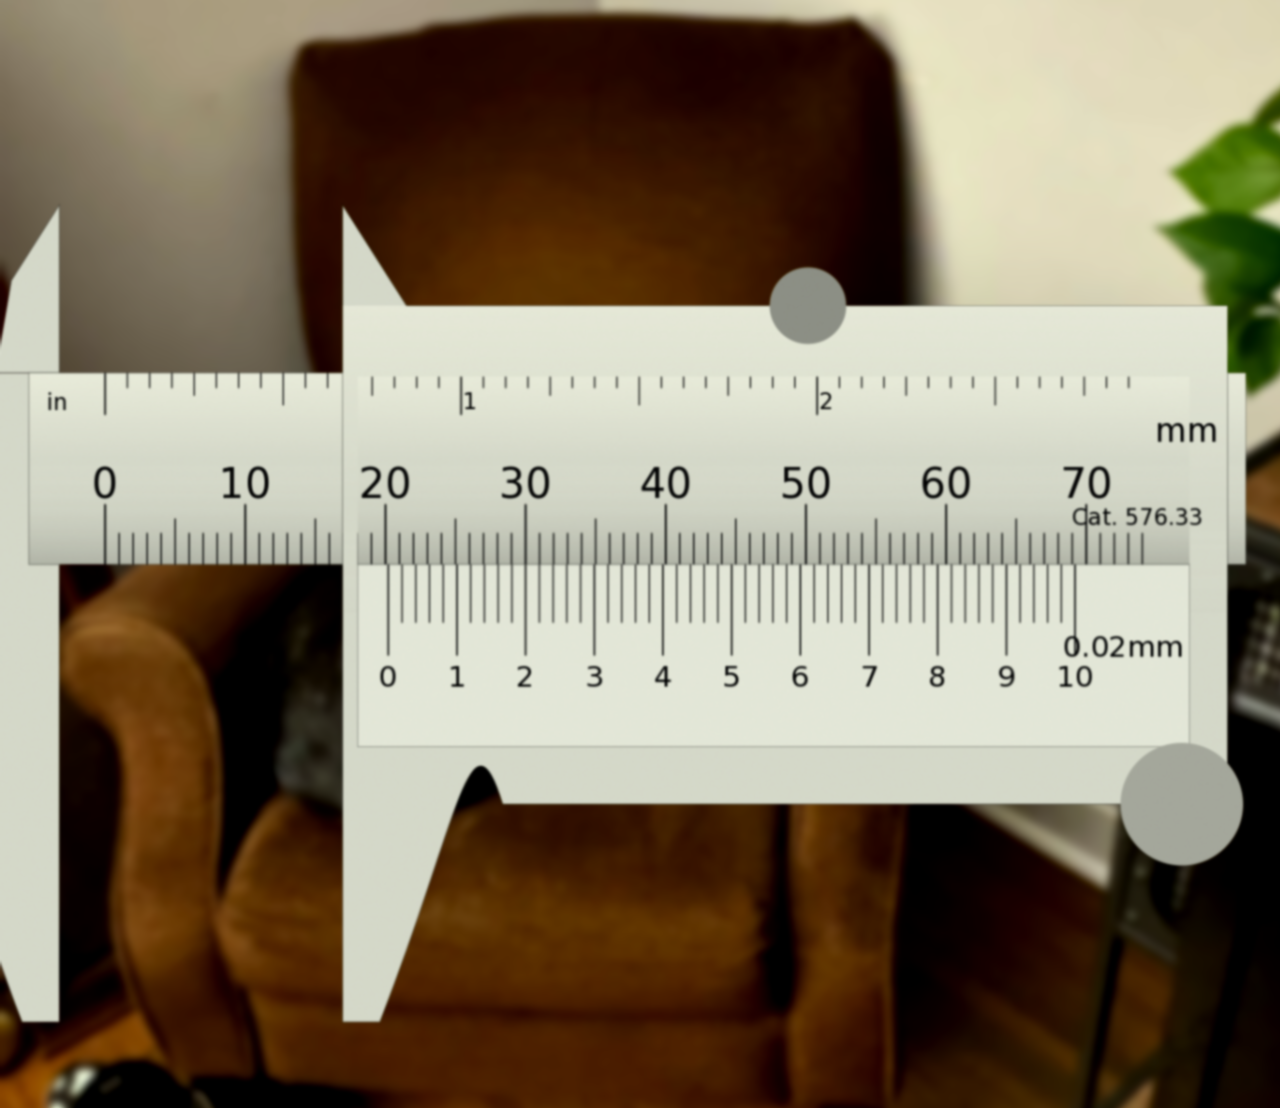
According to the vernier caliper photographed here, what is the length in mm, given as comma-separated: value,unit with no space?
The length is 20.2,mm
